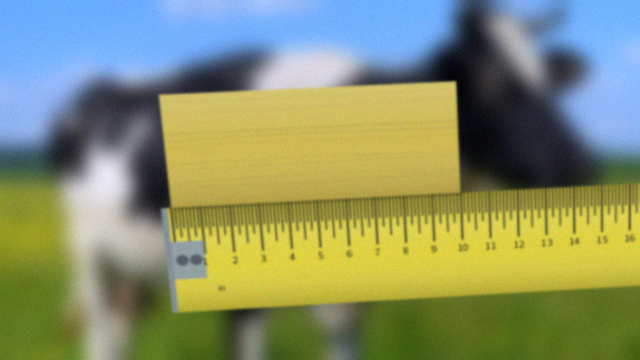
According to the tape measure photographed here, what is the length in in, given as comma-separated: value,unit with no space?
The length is 10,in
